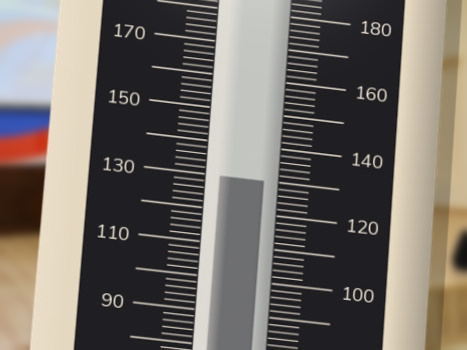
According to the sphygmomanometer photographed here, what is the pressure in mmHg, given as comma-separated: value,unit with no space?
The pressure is 130,mmHg
